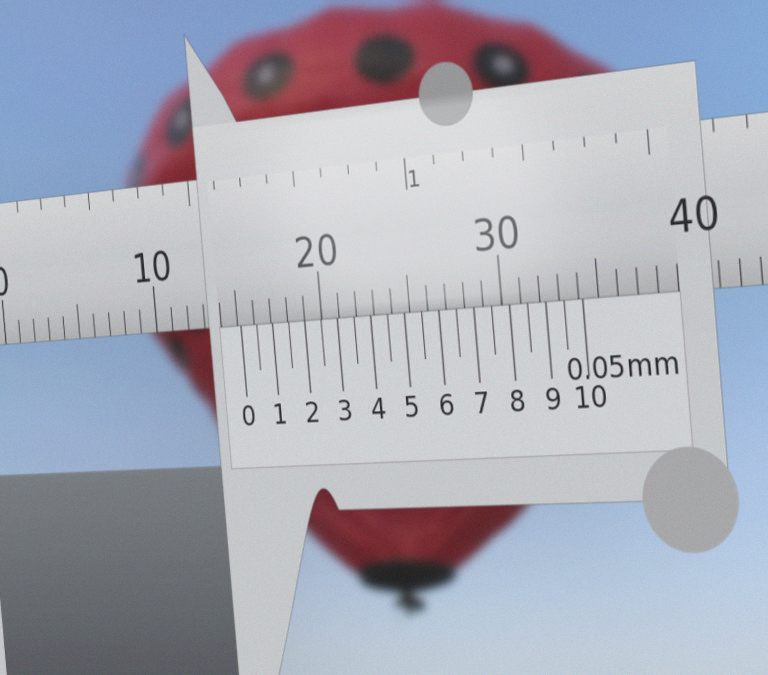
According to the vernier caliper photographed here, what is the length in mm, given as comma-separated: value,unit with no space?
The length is 15.2,mm
